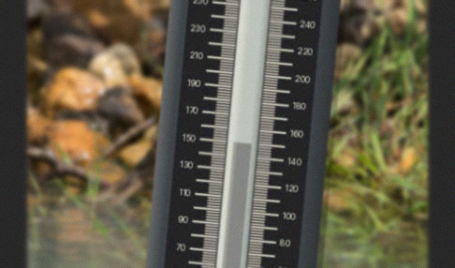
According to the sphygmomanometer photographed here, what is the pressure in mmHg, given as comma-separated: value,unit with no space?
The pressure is 150,mmHg
